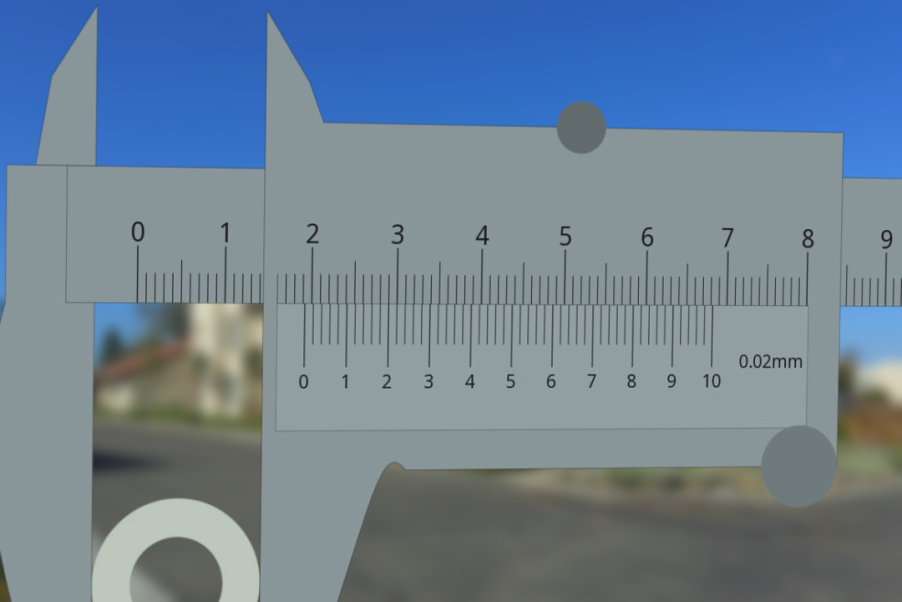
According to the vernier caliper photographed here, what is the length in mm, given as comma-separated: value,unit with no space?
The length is 19.2,mm
